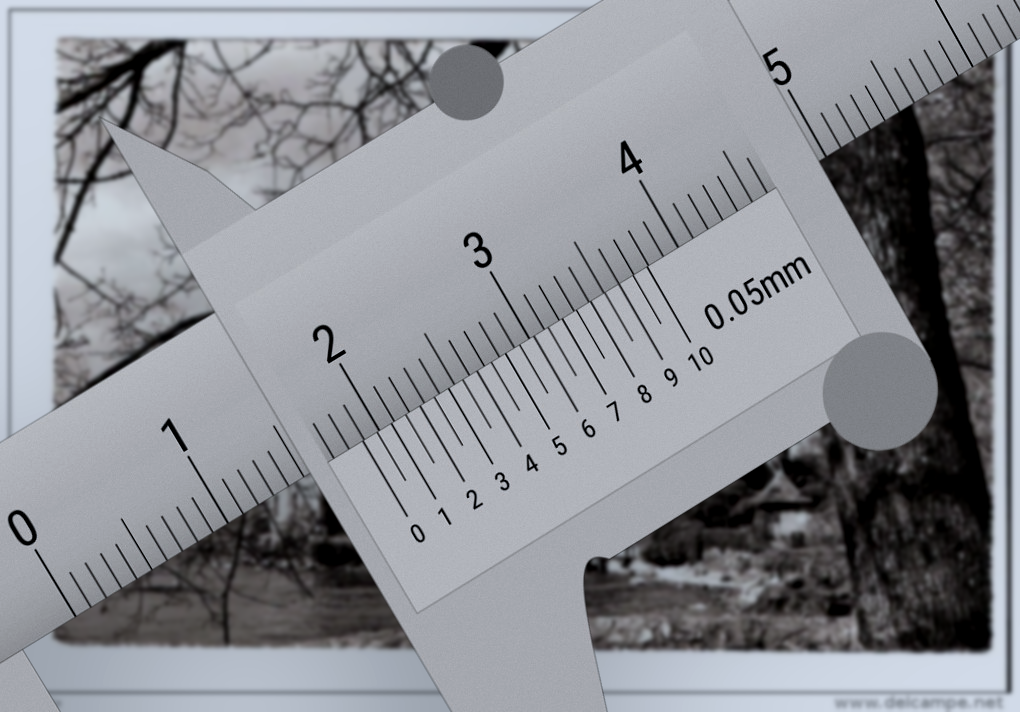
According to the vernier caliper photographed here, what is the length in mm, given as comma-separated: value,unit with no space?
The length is 18.9,mm
